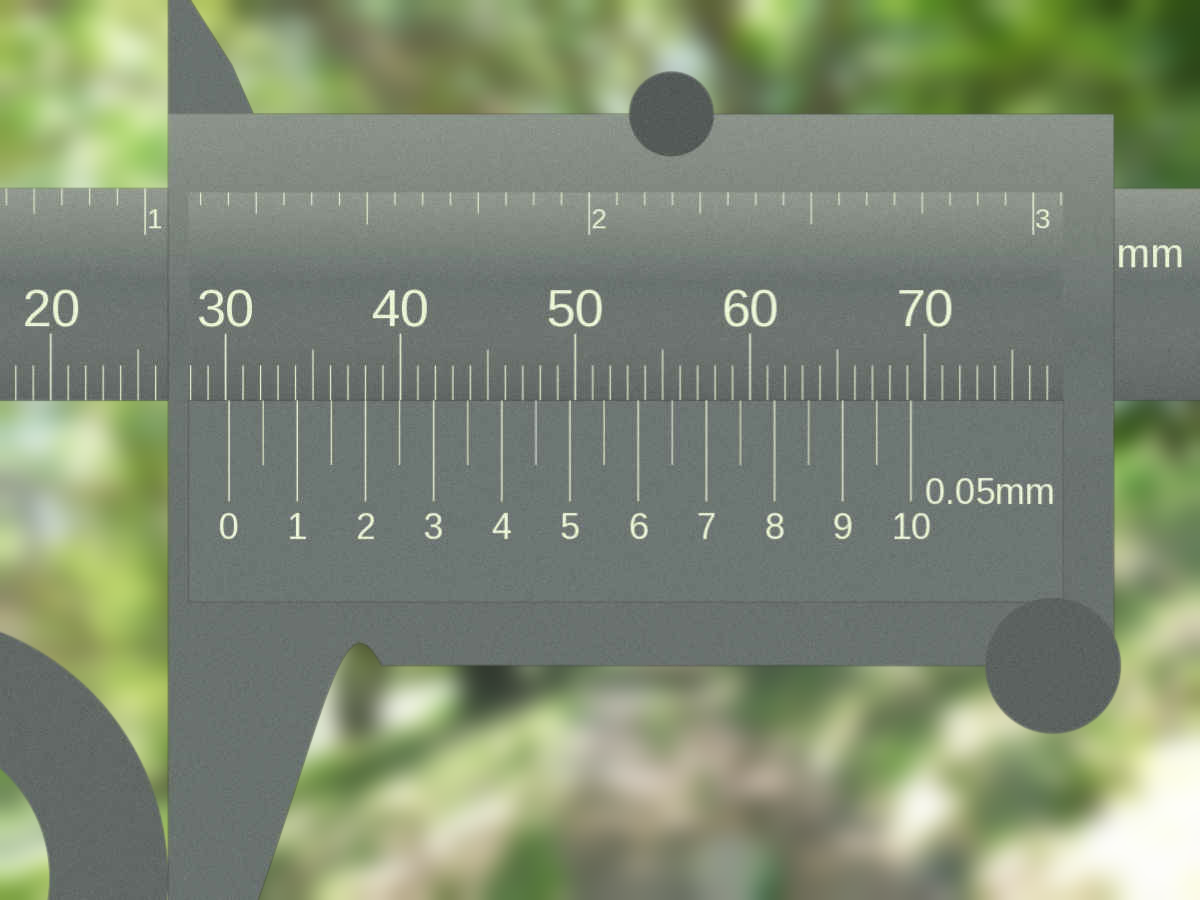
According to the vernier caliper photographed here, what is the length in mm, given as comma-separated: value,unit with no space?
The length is 30.2,mm
